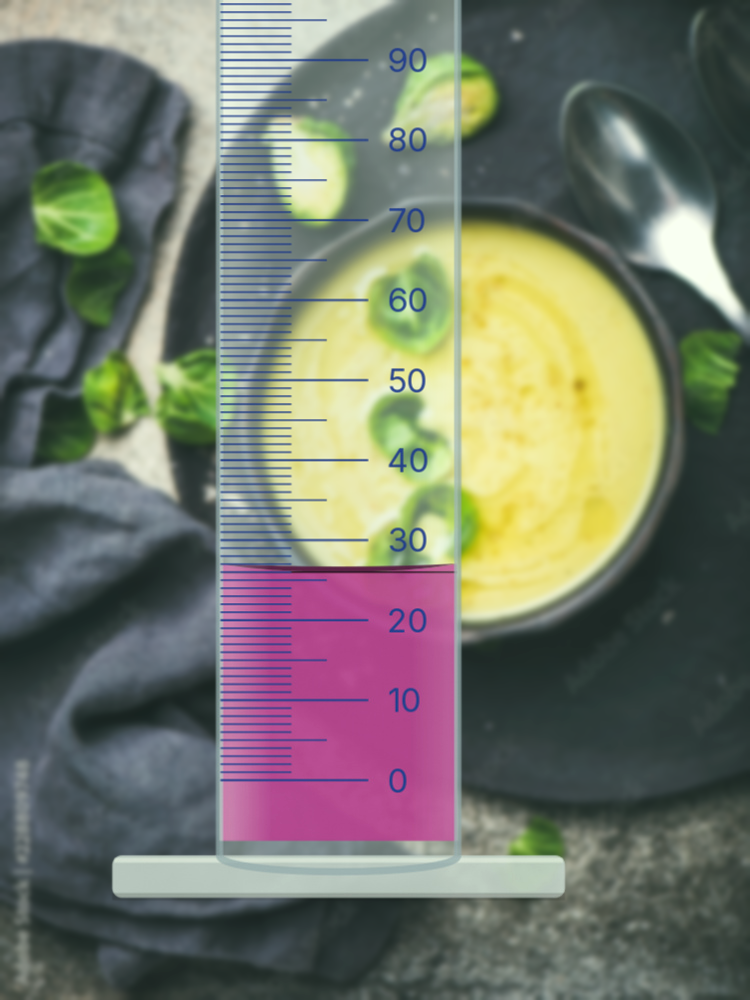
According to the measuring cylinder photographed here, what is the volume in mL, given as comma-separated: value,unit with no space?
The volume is 26,mL
